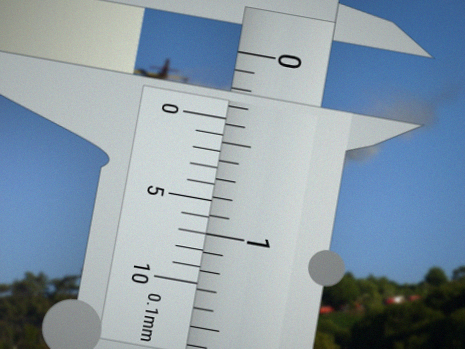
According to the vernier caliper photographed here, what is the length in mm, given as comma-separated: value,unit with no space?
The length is 3.7,mm
